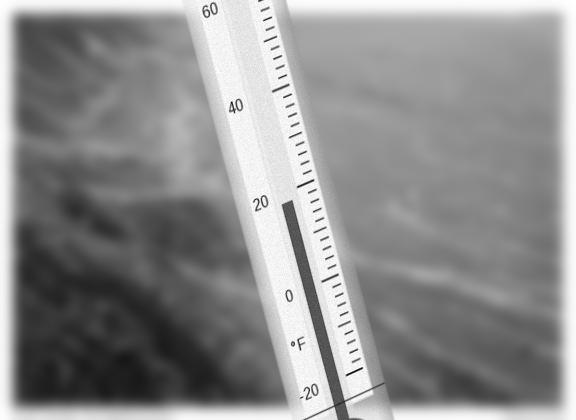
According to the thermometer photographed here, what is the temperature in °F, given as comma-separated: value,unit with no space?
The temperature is 18,°F
